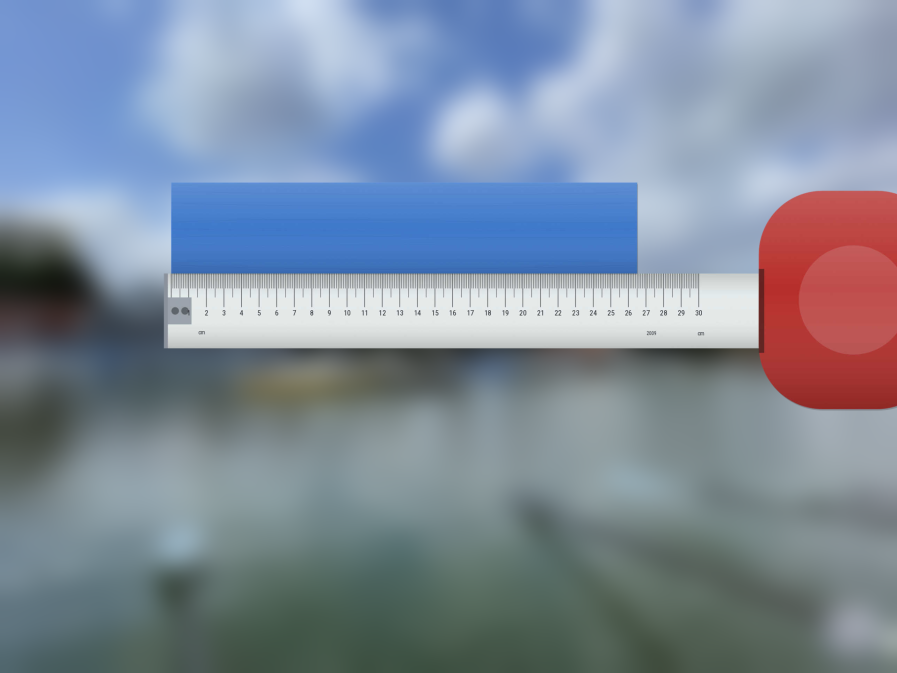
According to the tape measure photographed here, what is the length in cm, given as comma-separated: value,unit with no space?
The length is 26.5,cm
